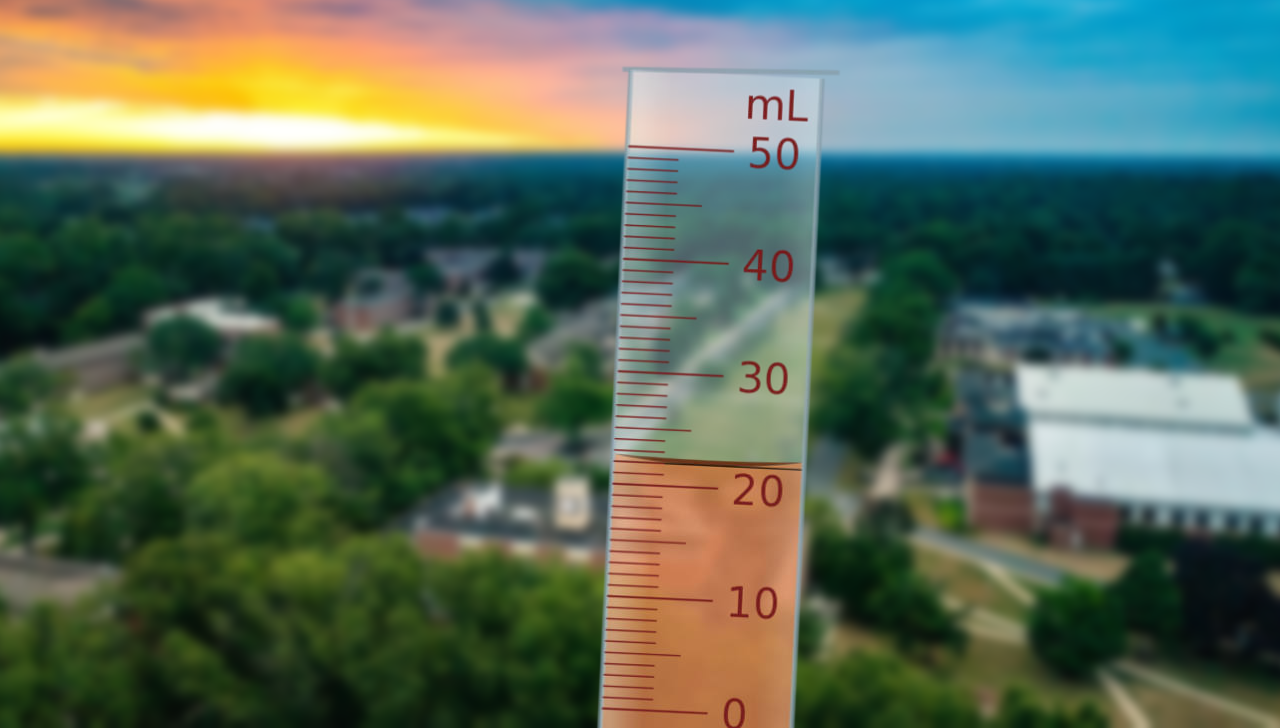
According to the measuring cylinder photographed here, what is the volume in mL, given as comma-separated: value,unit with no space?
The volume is 22,mL
